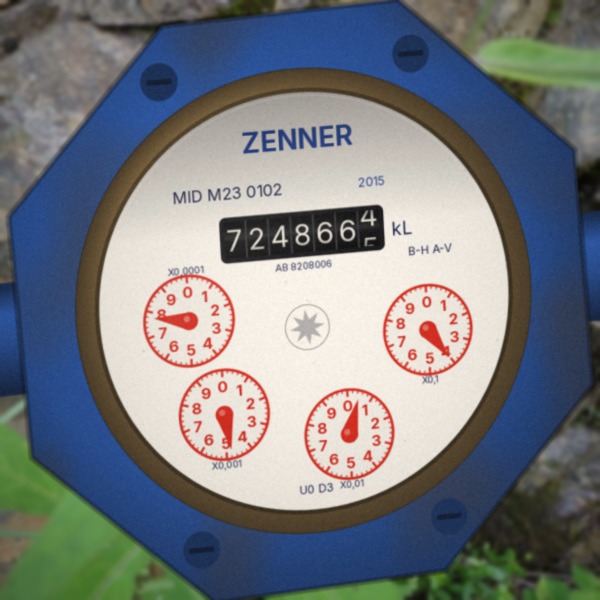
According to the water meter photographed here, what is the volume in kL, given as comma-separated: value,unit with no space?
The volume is 7248664.4047,kL
